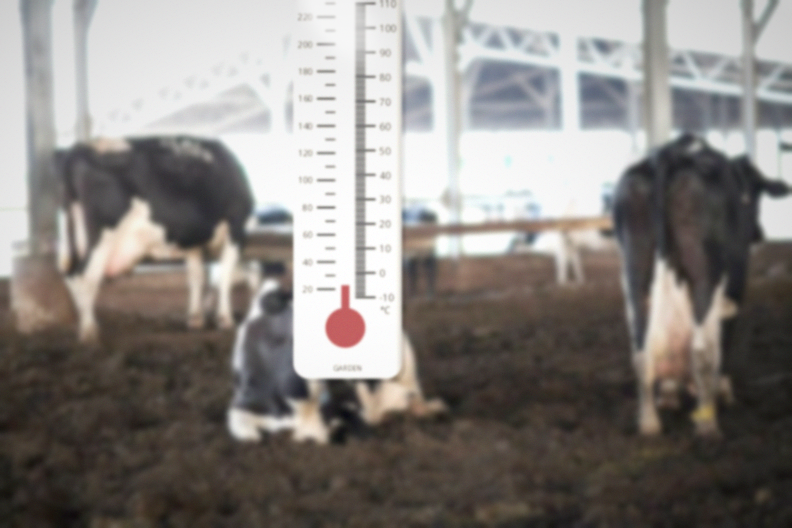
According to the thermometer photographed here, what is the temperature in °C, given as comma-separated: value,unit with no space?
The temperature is -5,°C
